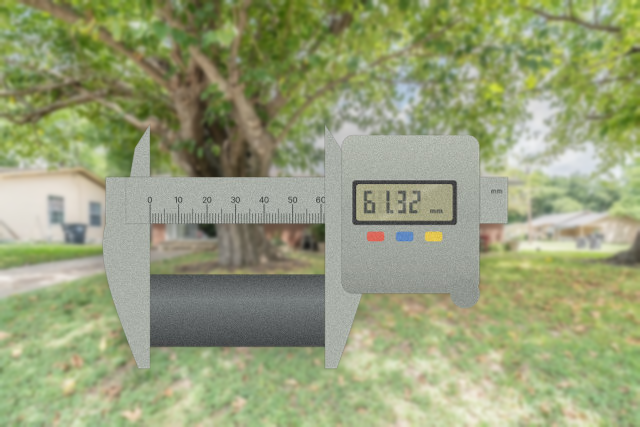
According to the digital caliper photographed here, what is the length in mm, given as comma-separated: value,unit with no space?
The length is 61.32,mm
